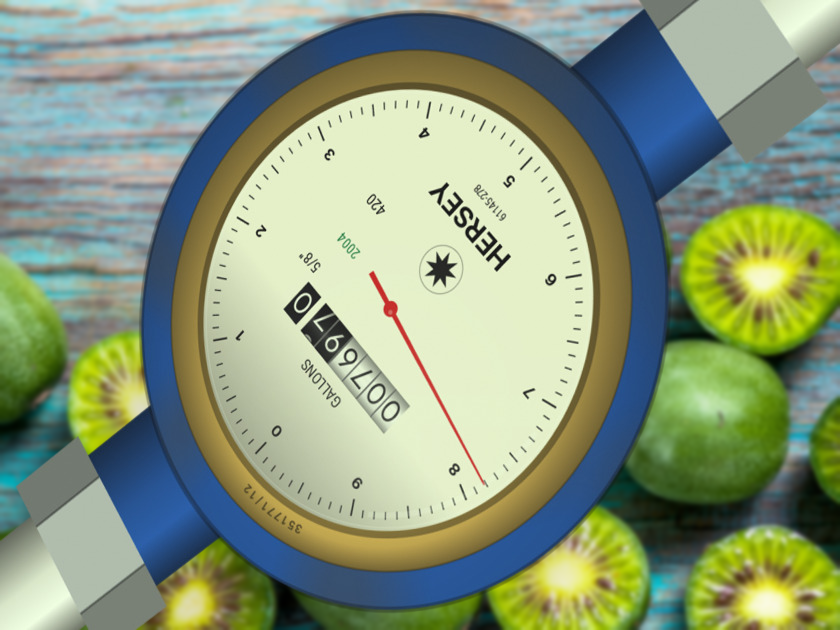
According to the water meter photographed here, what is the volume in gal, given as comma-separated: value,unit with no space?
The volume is 76967.8,gal
